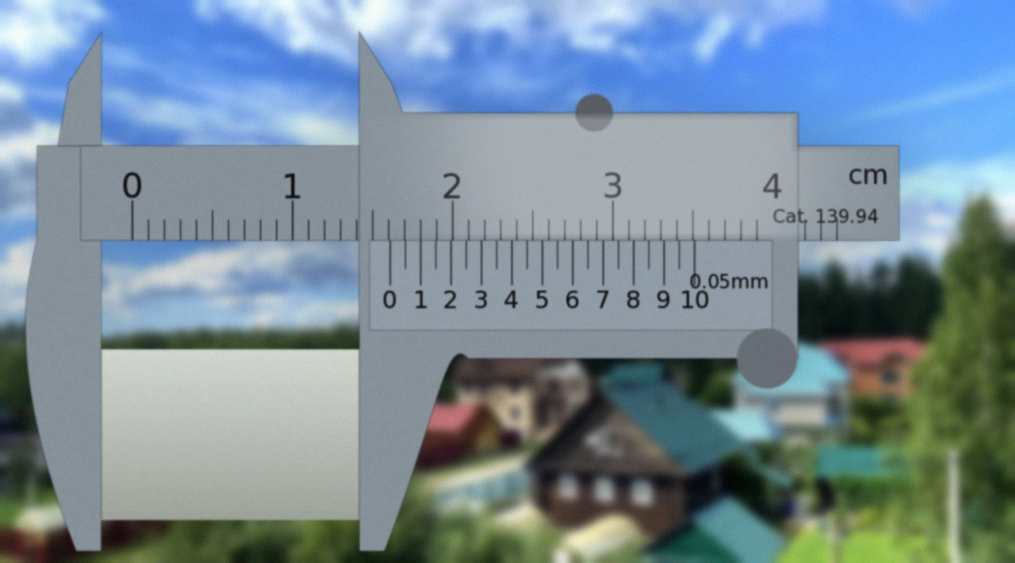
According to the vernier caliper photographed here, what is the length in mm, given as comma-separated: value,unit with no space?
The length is 16.1,mm
